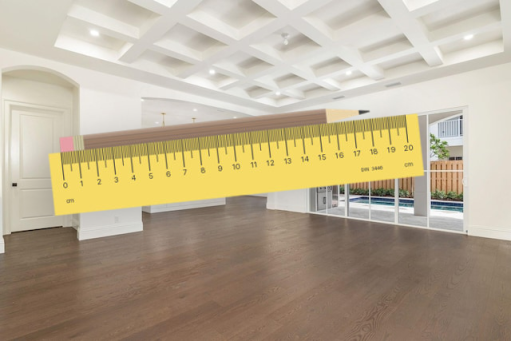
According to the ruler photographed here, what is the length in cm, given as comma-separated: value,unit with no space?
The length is 18,cm
